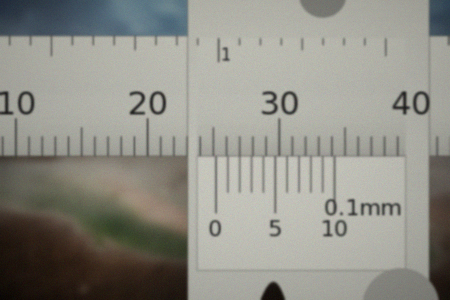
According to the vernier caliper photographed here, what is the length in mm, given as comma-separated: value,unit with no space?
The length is 25.2,mm
